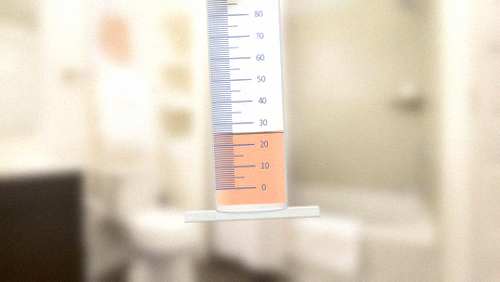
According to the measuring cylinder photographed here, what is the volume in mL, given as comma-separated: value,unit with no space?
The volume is 25,mL
